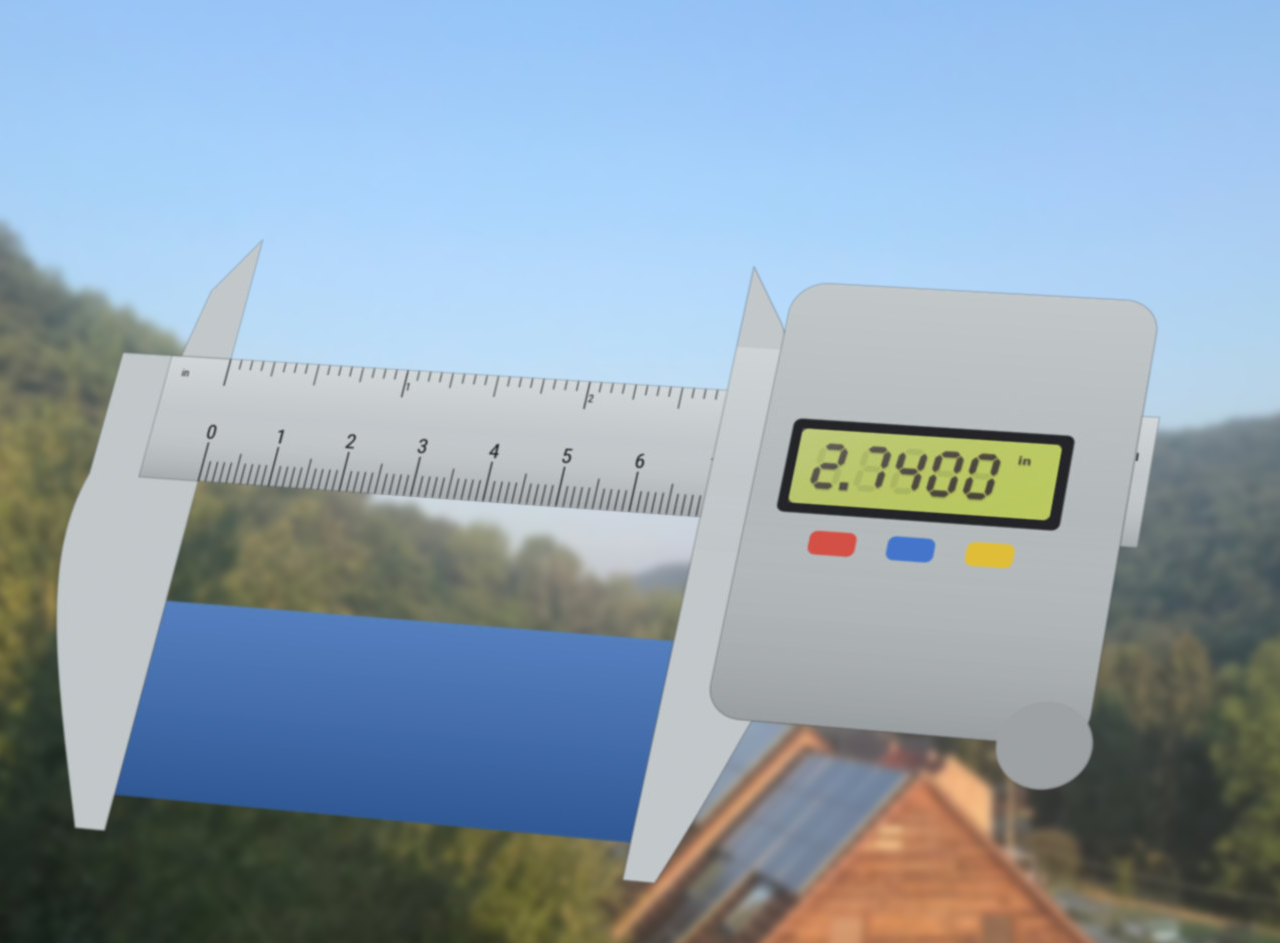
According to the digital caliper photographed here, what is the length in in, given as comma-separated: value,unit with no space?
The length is 2.7400,in
